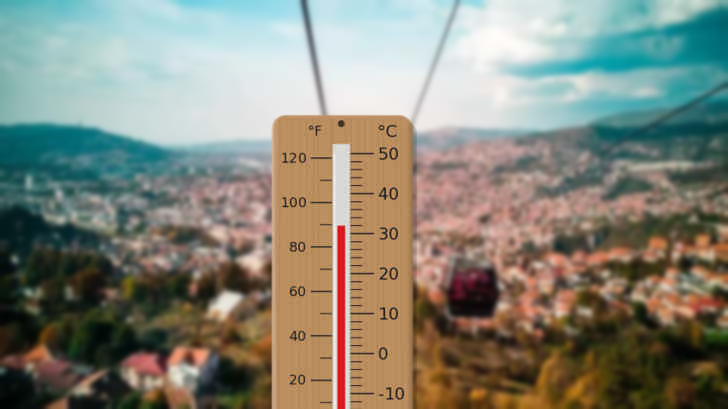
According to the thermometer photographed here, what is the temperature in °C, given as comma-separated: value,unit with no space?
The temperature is 32,°C
